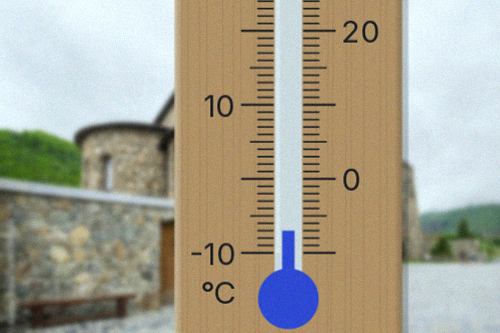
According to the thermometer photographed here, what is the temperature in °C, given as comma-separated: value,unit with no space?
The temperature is -7,°C
